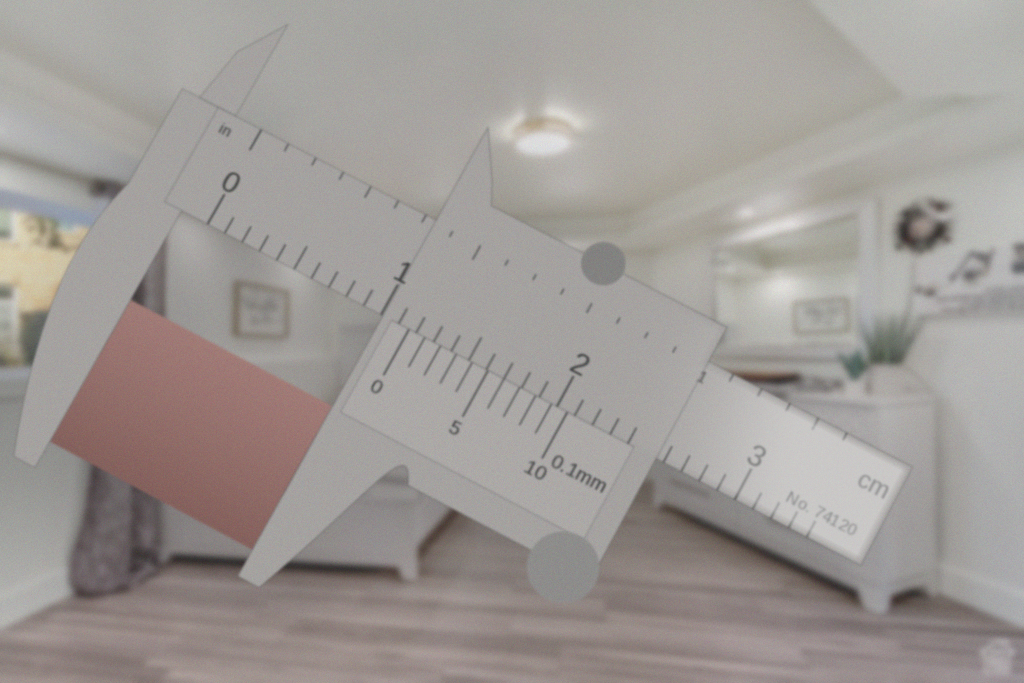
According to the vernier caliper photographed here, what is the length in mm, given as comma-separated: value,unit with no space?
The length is 11.6,mm
